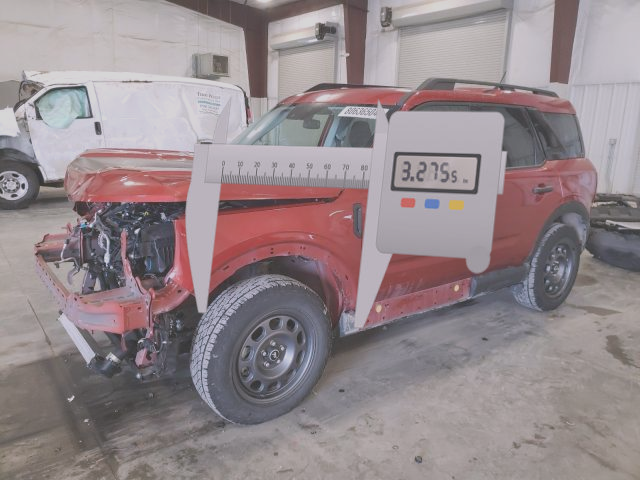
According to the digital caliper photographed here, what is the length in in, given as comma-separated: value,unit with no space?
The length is 3.2755,in
